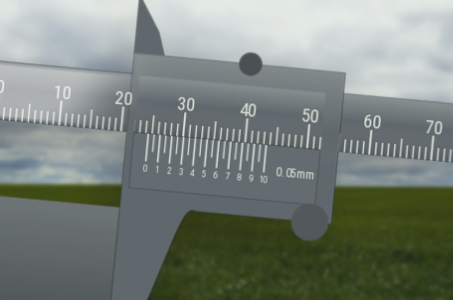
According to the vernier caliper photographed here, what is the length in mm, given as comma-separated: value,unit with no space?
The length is 24.4,mm
